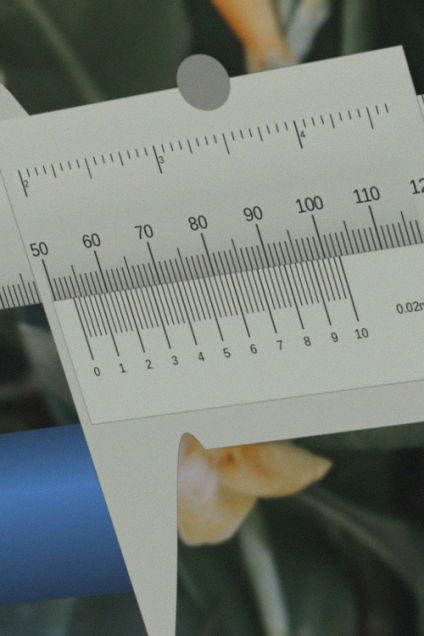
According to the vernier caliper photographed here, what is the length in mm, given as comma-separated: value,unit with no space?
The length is 53.5,mm
